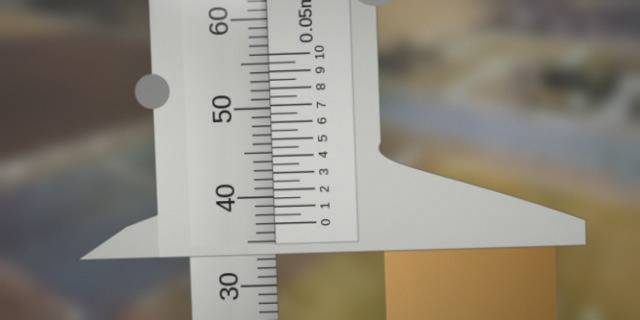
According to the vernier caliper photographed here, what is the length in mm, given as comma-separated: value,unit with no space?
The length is 37.0,mm
